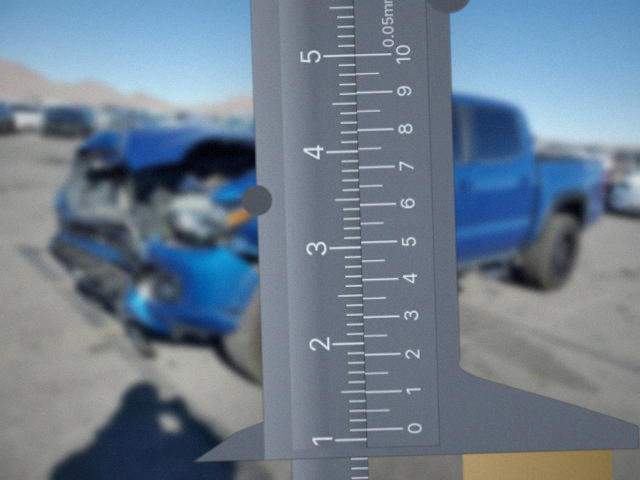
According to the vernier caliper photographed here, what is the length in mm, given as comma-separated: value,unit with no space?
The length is 11.0,mm
